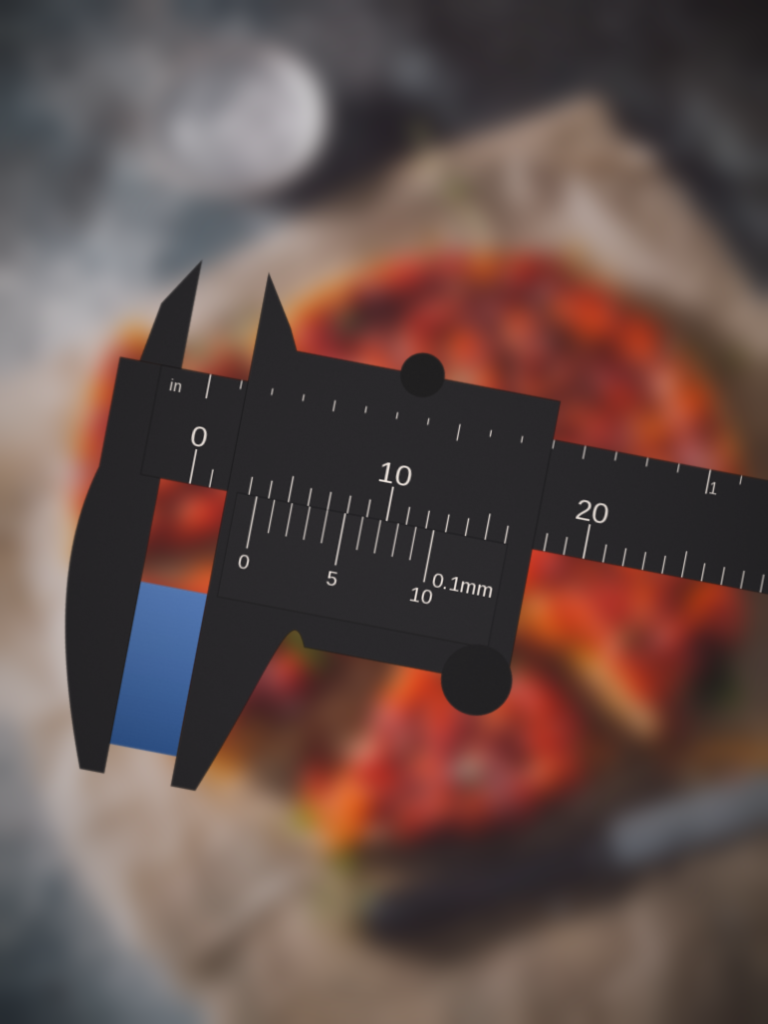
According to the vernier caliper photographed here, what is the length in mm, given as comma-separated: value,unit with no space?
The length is 3.4,mm
